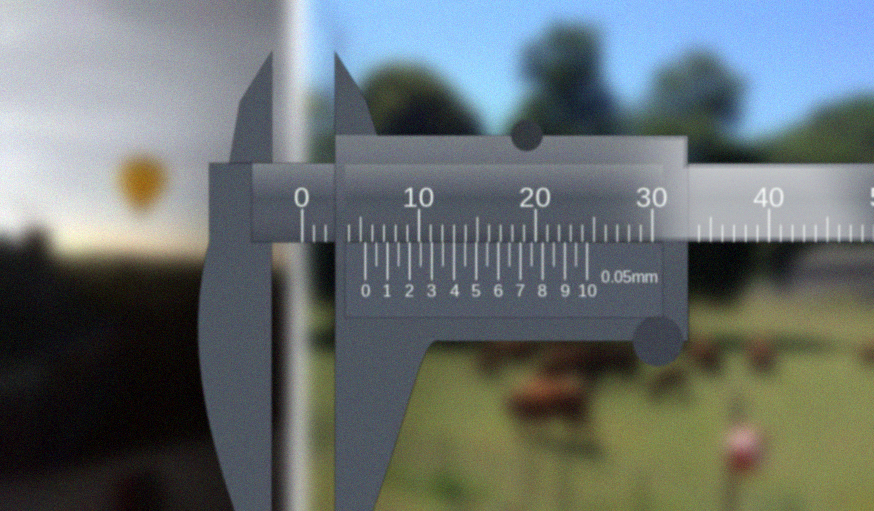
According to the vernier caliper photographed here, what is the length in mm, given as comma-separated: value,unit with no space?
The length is 5.4,mm
